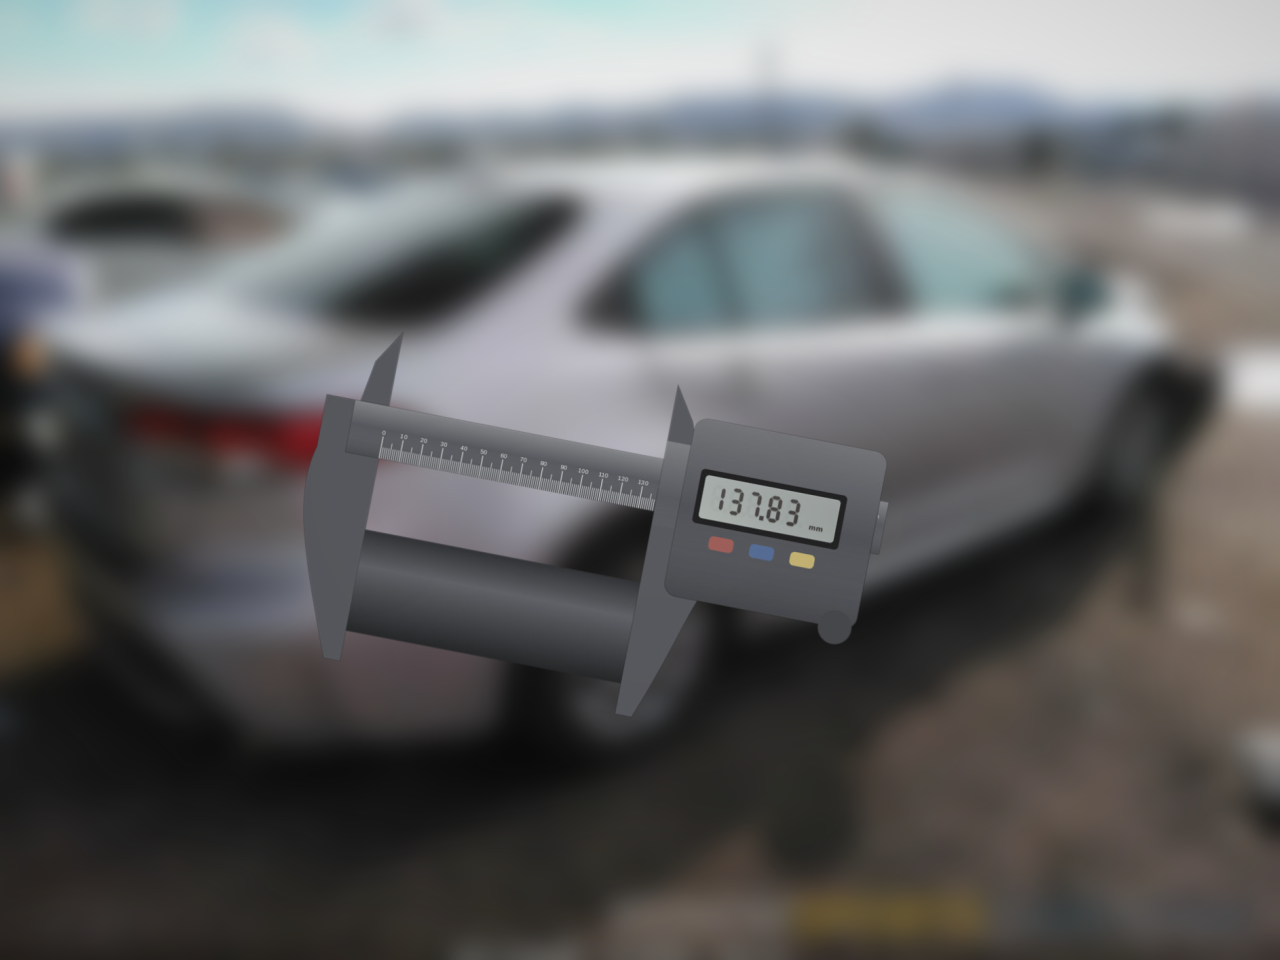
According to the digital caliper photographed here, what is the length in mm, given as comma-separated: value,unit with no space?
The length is 137.83,mm
